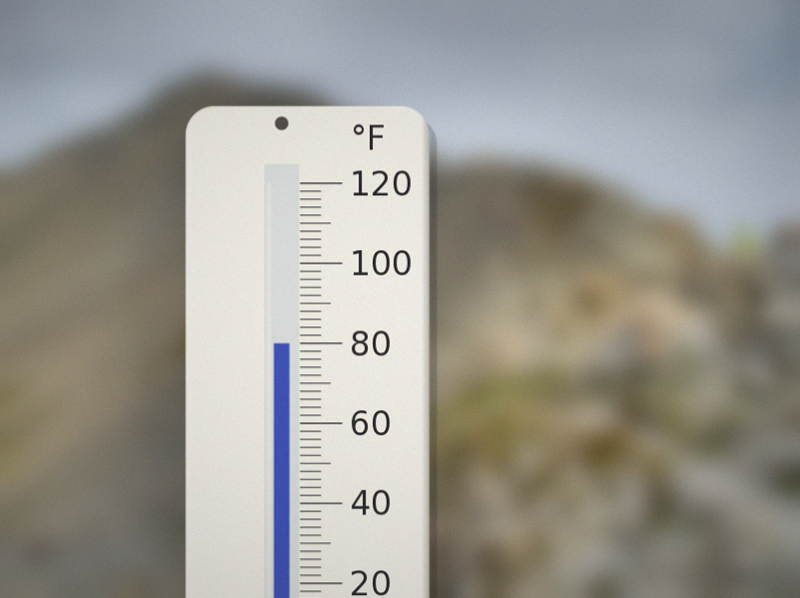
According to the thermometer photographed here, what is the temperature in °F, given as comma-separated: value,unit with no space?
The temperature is 80,°F
